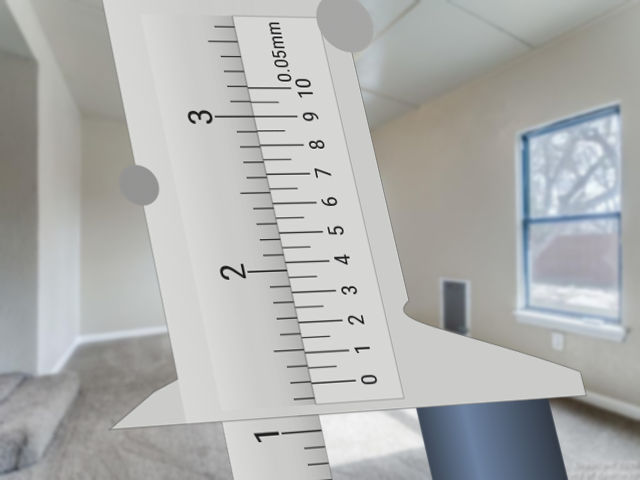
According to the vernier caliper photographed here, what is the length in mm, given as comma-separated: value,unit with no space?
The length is 12.9,mm
